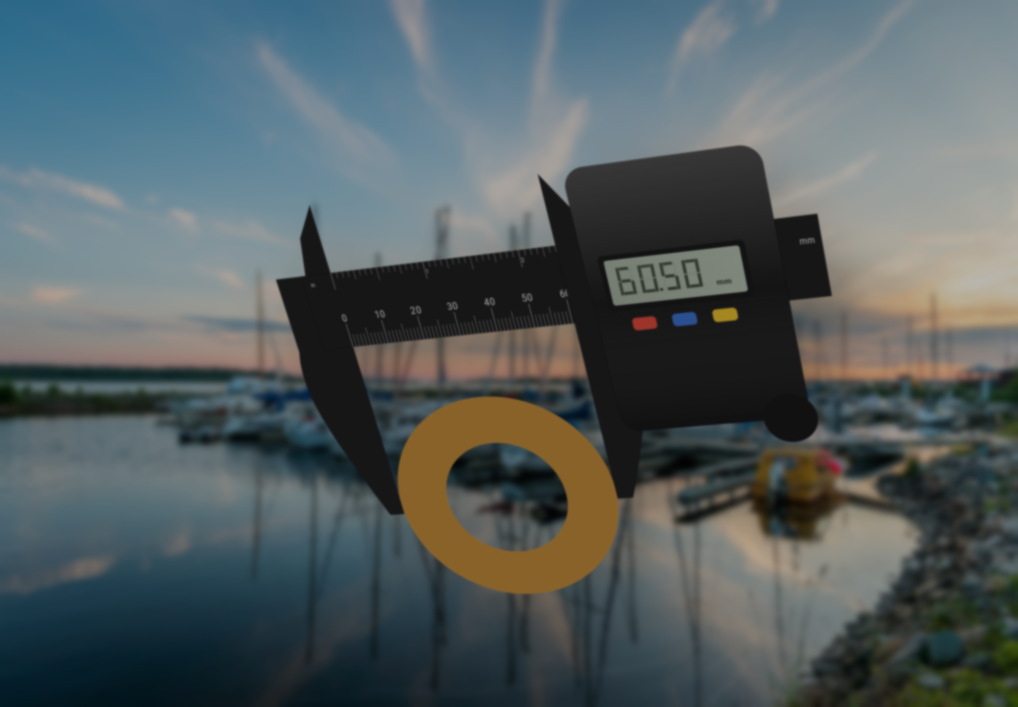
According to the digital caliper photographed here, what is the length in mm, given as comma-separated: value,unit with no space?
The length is 60.50,mm
